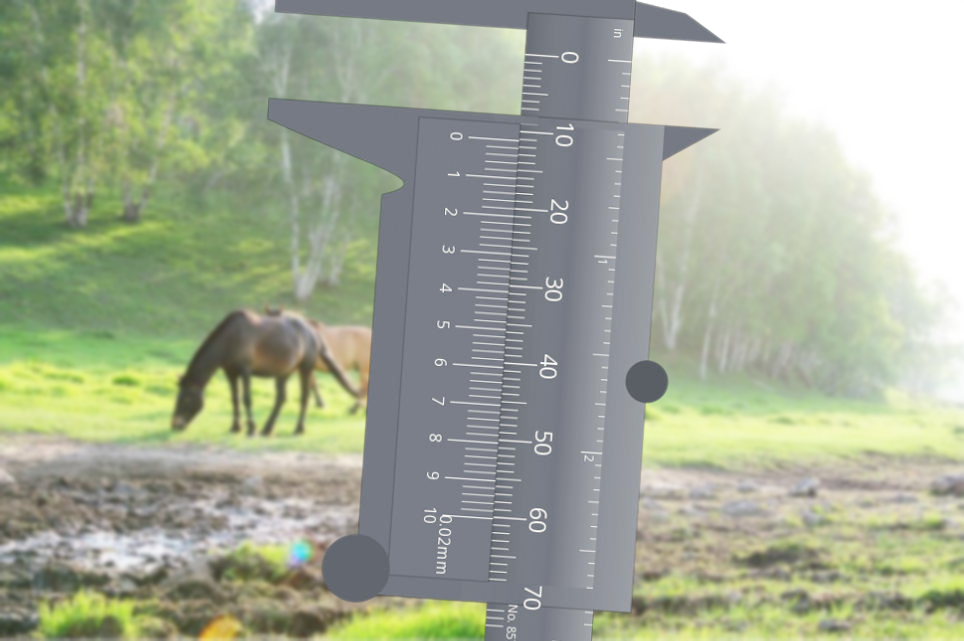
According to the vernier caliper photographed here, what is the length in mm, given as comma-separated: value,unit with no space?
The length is 11.2,mm
